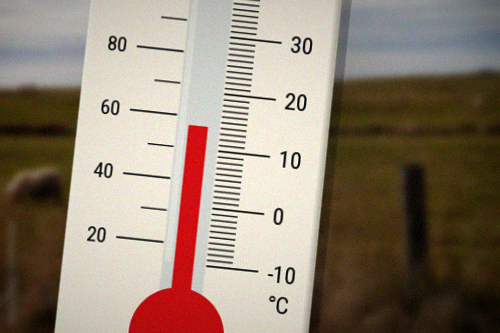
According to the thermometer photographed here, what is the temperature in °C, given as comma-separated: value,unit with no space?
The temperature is 14,°C
